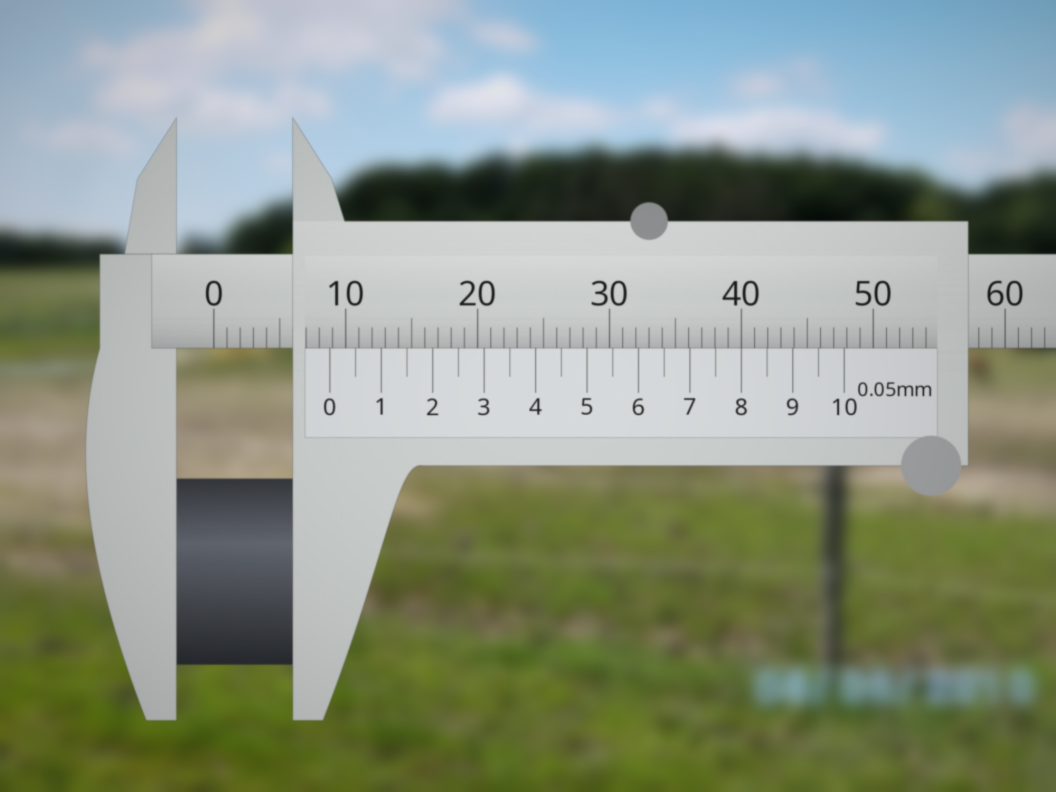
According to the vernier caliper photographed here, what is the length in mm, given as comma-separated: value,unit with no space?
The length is 8.8,mm
